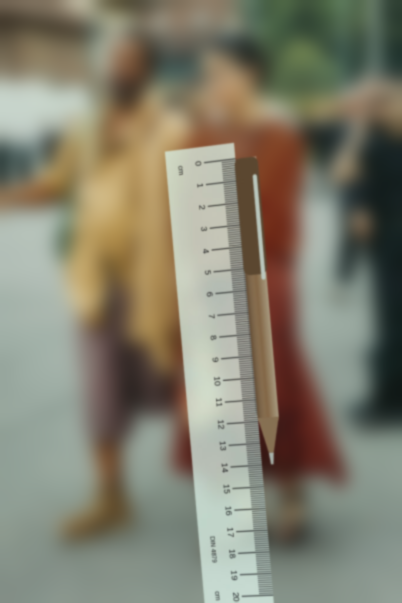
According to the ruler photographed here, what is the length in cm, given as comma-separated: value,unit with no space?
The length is 14,cm
